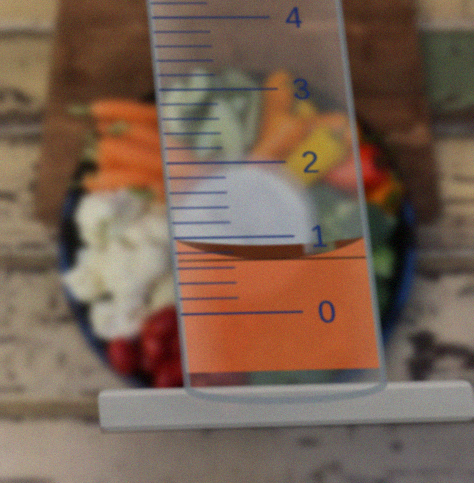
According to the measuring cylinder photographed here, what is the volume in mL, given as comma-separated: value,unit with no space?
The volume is 0.7,mL
